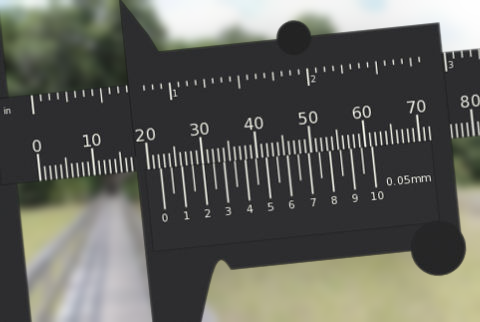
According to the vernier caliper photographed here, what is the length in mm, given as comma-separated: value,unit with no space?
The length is 22.2,mm
